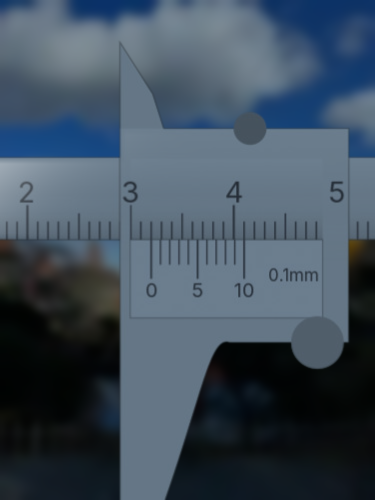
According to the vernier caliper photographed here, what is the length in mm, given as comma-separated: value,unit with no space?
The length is 32.0,mm
